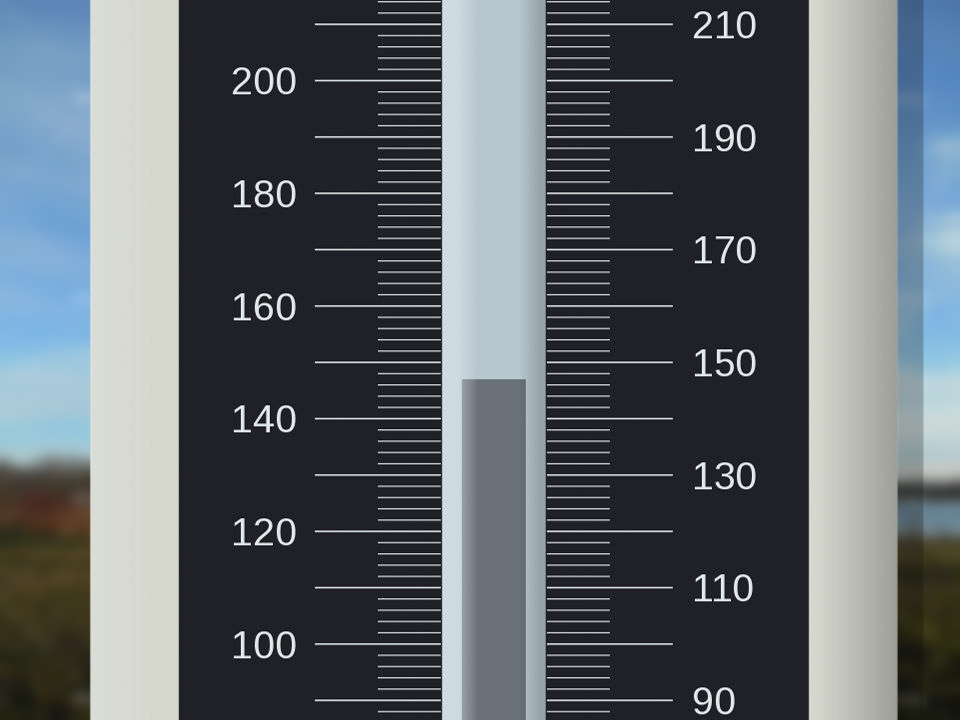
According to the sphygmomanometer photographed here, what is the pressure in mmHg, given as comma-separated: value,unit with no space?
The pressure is 147,mmHg
